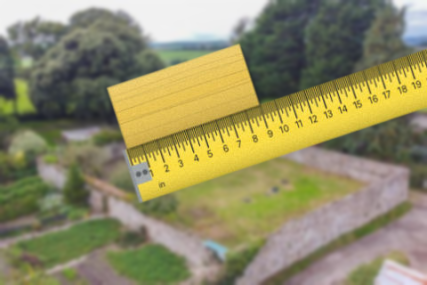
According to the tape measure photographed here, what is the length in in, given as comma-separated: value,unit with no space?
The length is 9,in
